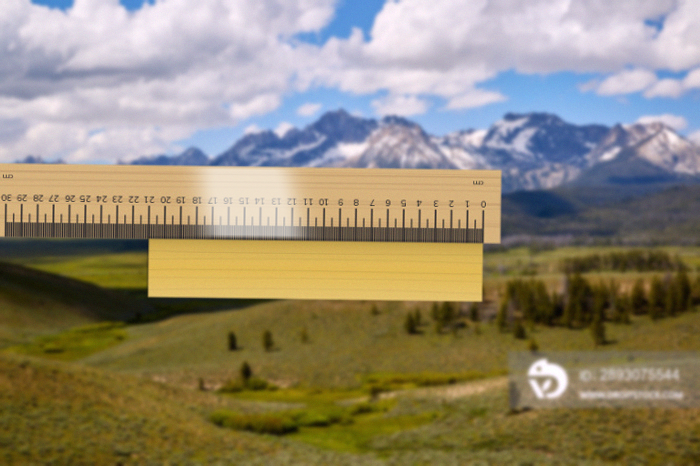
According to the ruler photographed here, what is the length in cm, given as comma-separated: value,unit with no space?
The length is 21,cm
